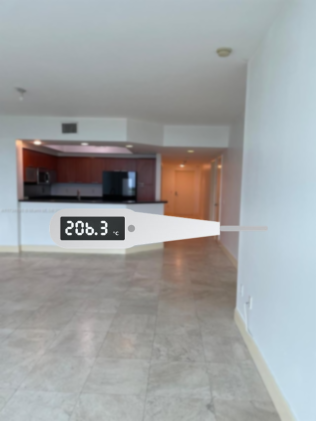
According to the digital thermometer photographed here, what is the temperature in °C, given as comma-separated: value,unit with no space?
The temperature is 206.3,°C
